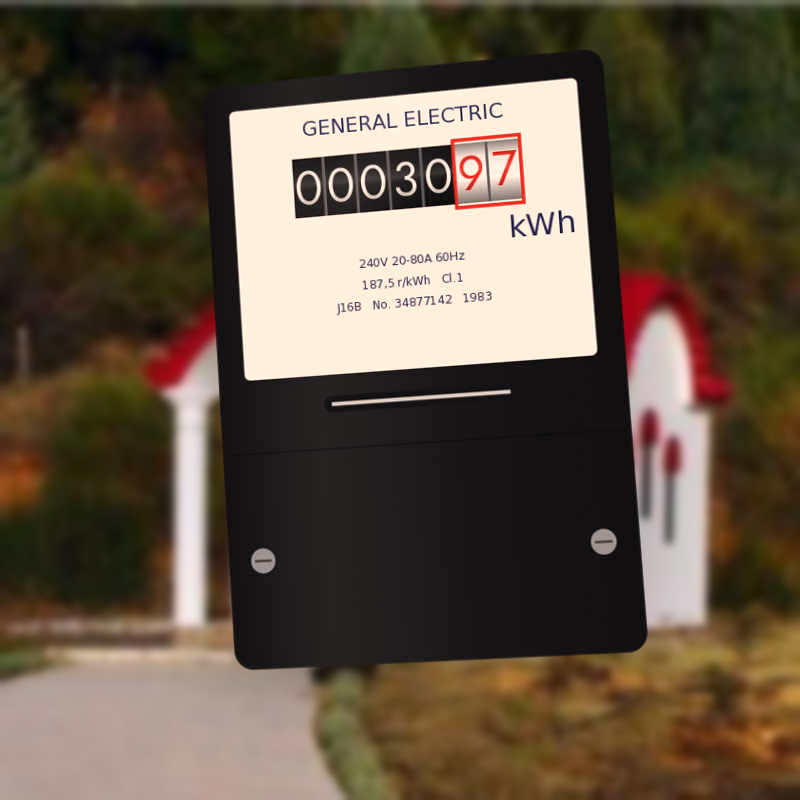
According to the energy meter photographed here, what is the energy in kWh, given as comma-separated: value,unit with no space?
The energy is 30.97,kWh
